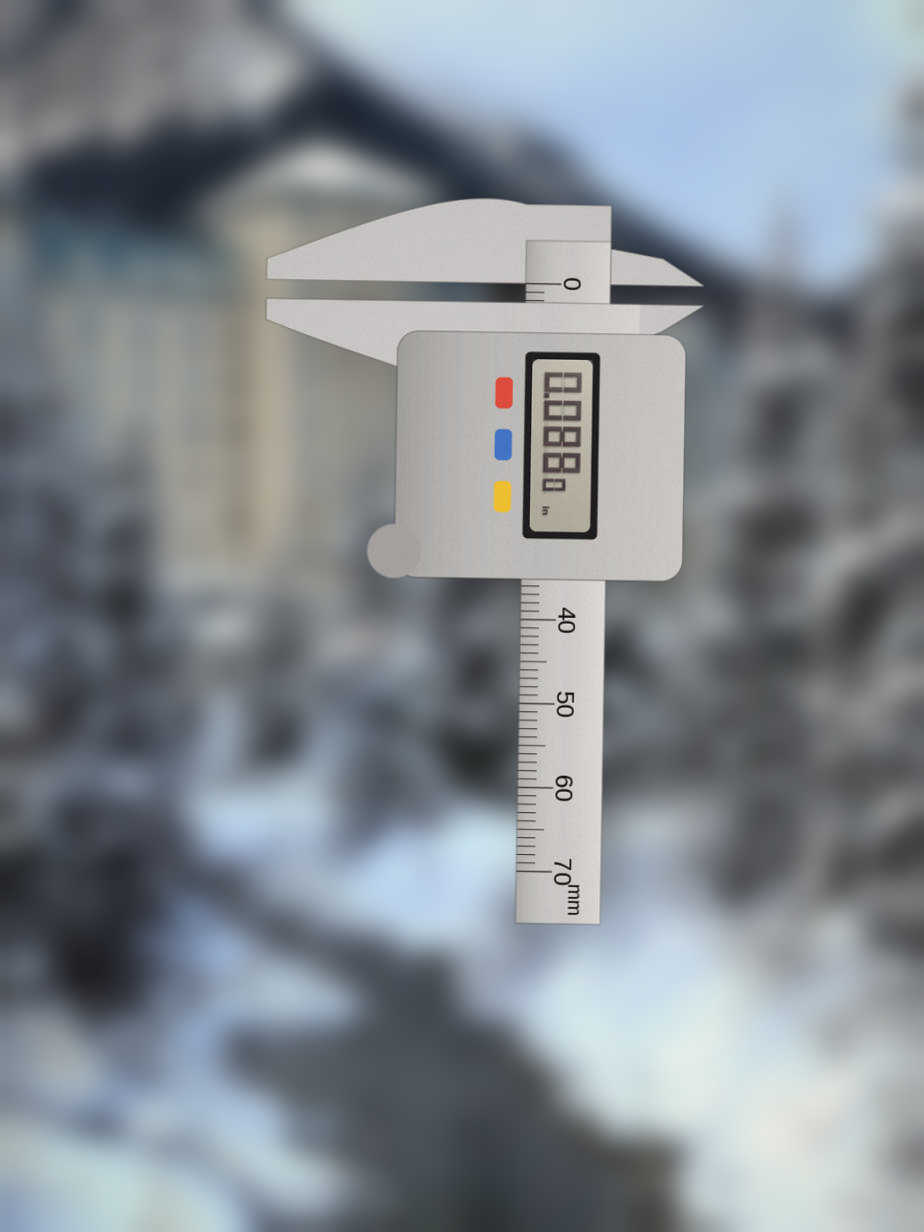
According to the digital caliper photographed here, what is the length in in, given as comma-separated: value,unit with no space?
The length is 0.0880,in
